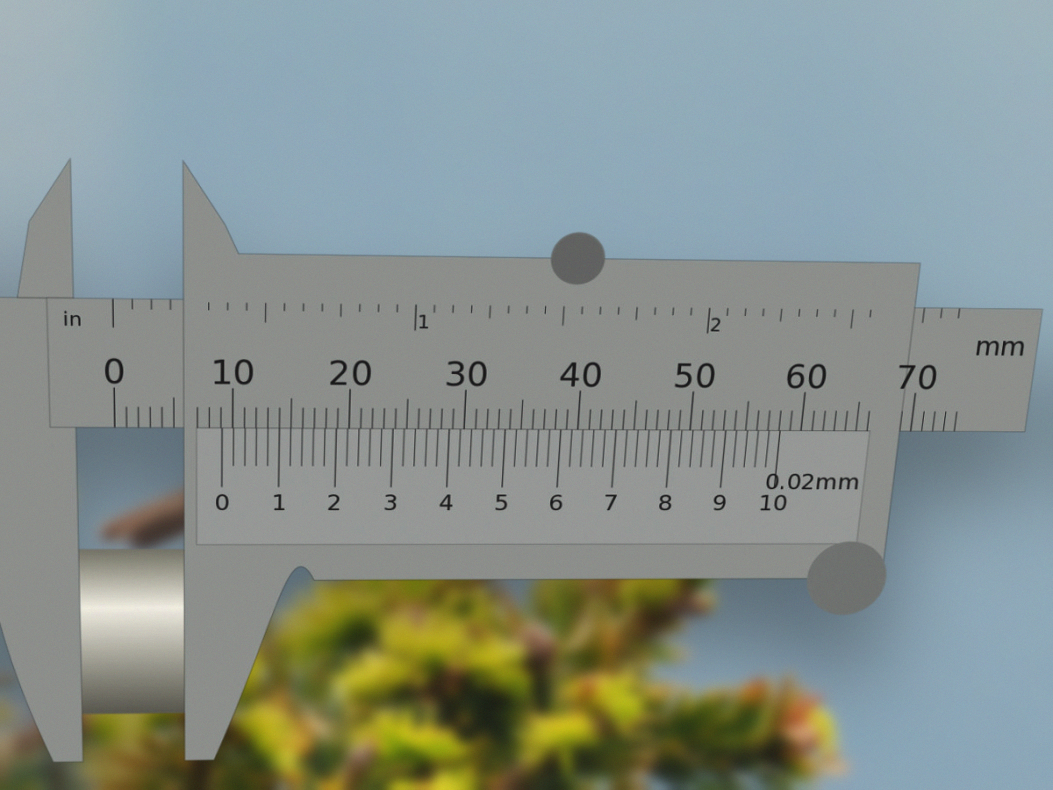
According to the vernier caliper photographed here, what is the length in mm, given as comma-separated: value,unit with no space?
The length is 9.1,mm
